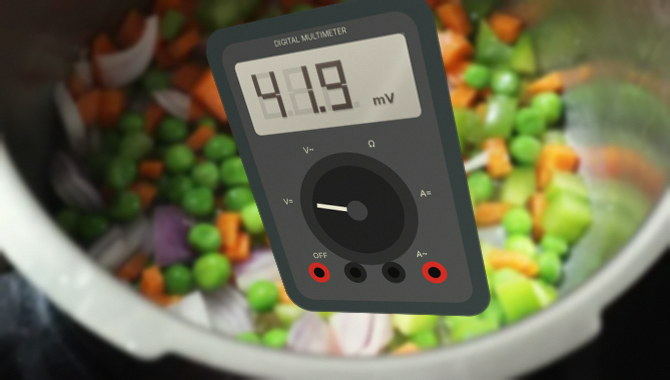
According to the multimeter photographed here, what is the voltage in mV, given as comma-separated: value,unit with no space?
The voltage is 41.9,mV
